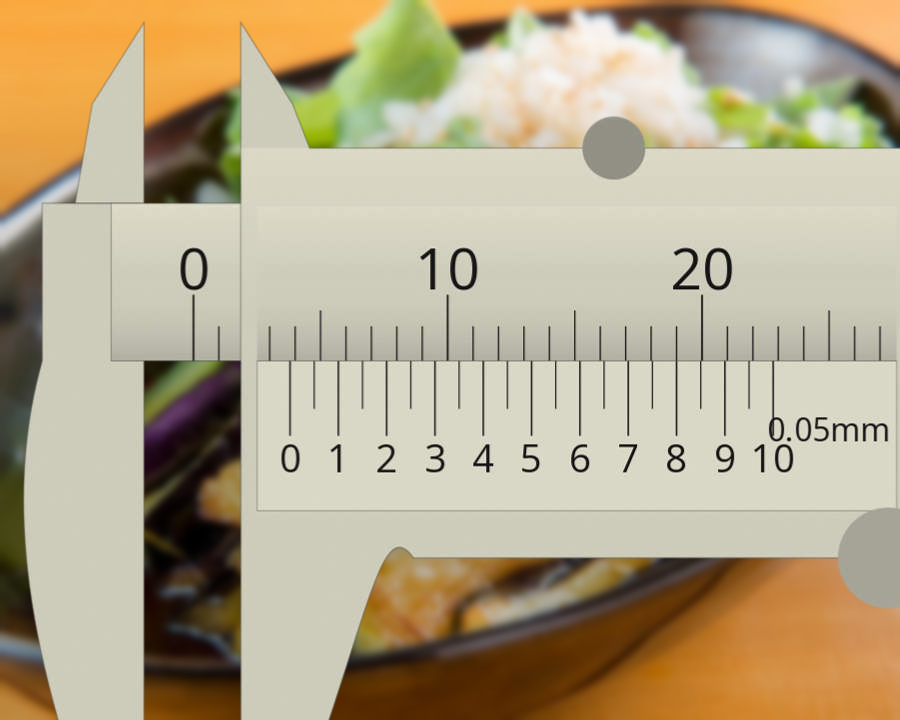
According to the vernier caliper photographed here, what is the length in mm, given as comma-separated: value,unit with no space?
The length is 3.80,mm
